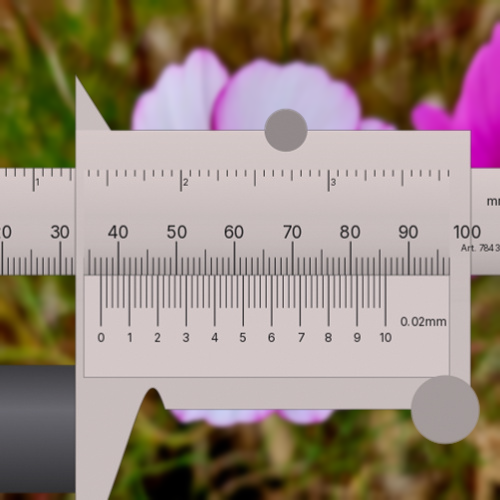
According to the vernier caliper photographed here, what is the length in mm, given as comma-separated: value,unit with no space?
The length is 37.0,mm
